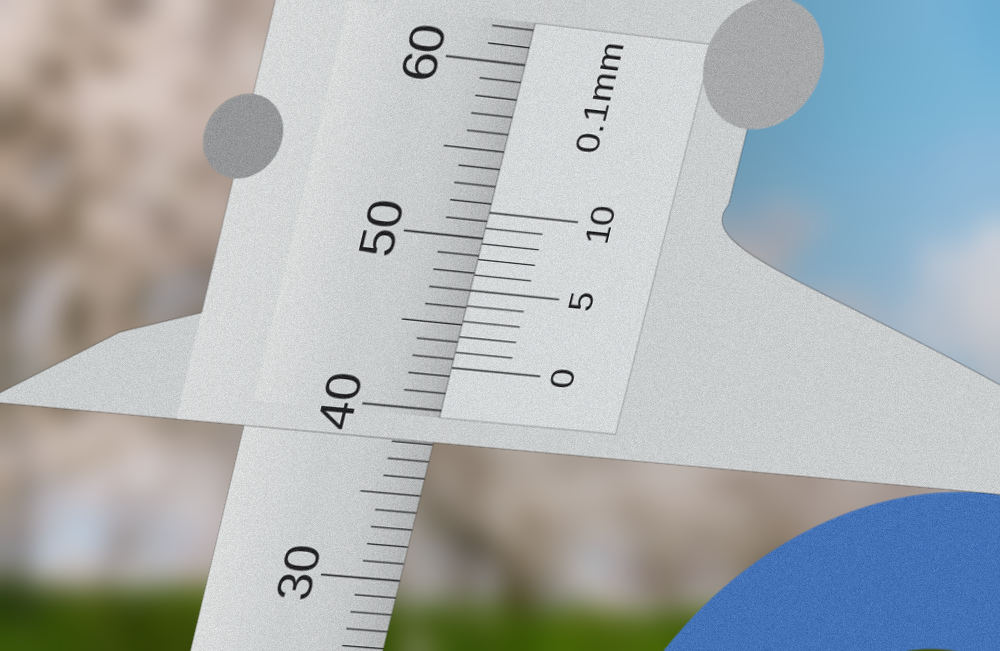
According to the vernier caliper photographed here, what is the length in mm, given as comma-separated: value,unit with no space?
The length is 42.5,mm
